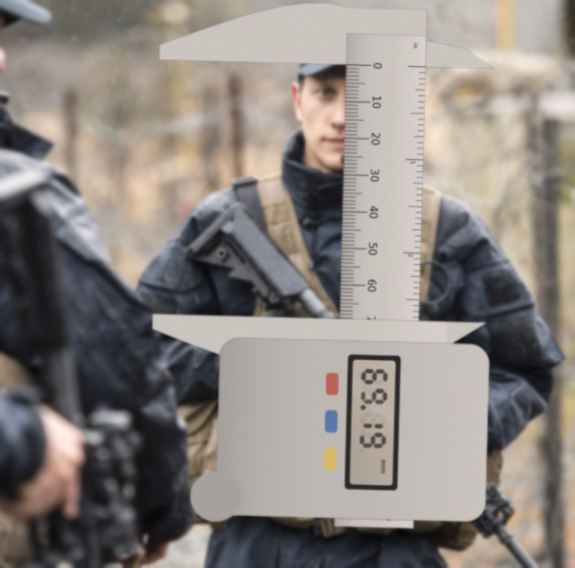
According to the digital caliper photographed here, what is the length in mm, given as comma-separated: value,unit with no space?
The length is 69.19,mm
